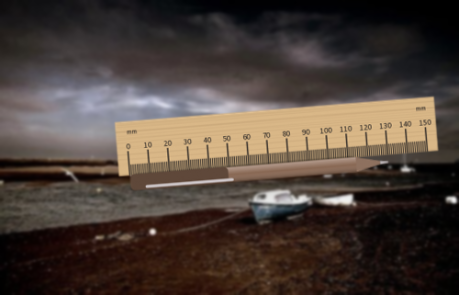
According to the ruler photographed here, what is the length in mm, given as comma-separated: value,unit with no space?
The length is 130,mm
